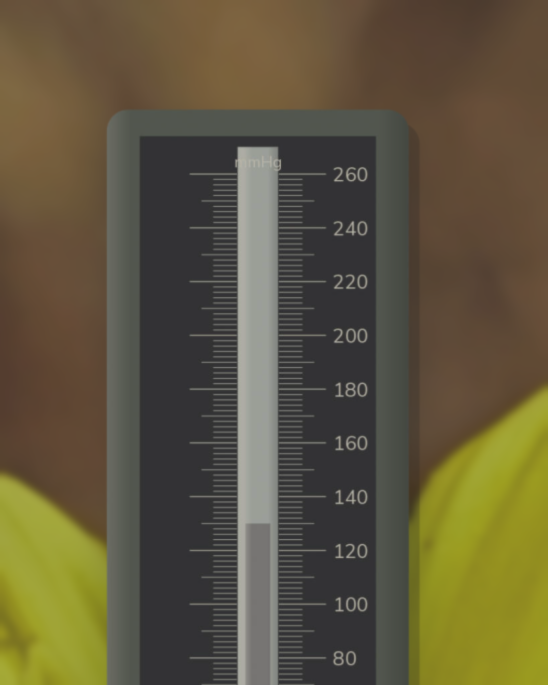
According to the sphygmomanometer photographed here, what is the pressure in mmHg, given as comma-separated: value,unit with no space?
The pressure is 130,mmHg
